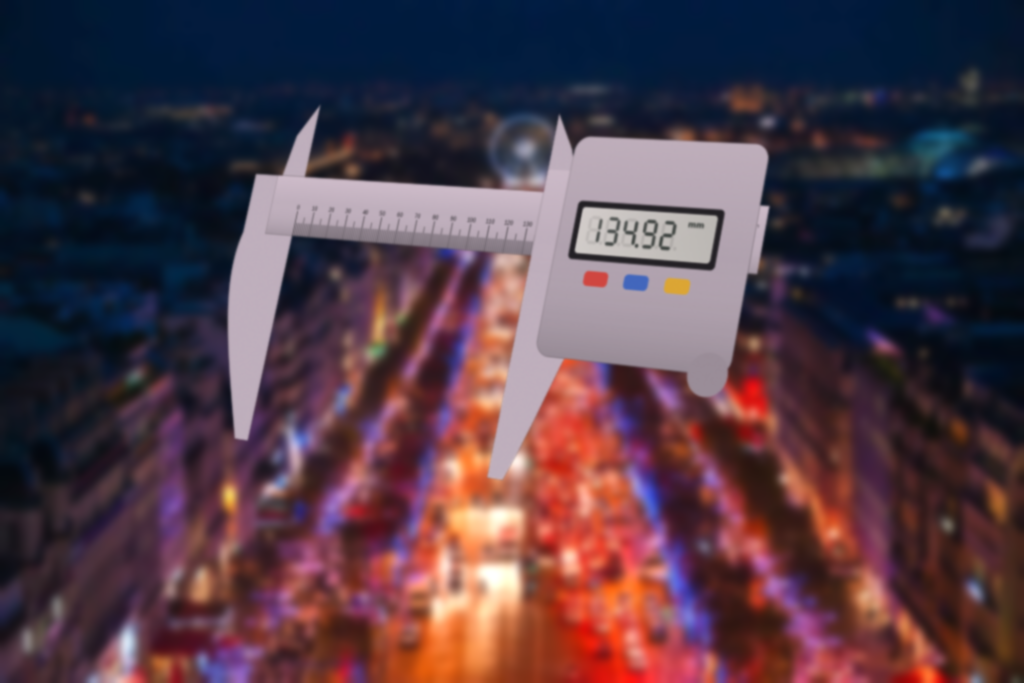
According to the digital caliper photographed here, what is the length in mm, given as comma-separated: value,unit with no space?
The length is 134.92,mm
